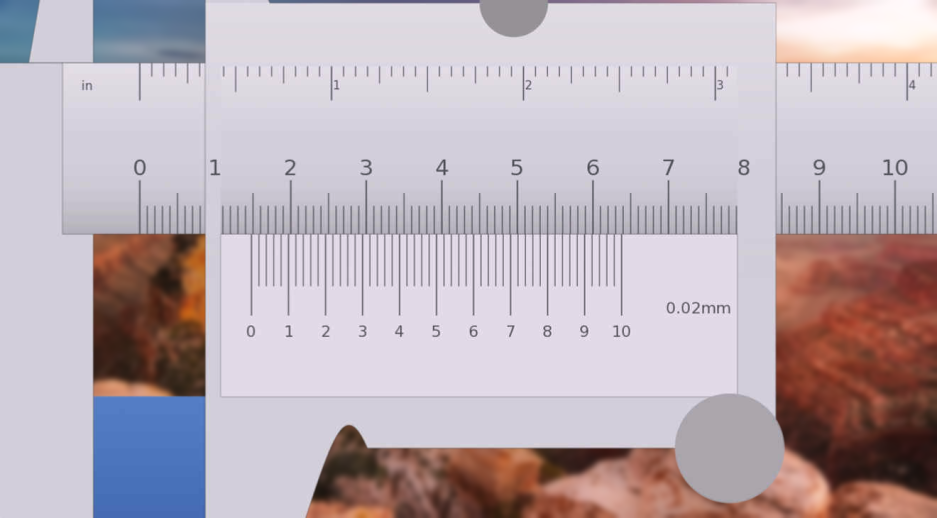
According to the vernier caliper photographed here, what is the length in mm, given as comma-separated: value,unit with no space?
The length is 14.8,mm
